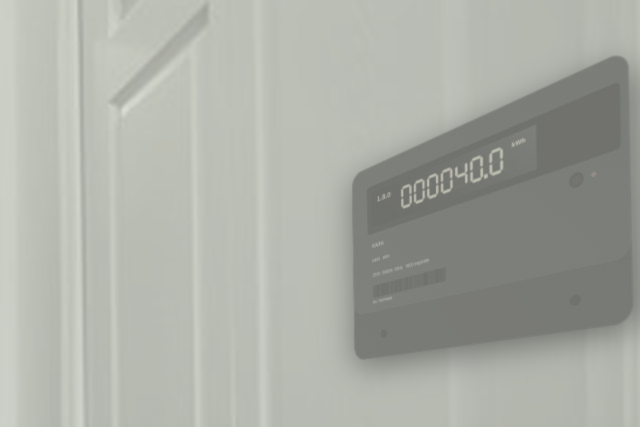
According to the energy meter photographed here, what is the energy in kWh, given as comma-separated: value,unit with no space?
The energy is 40.0,kWh
